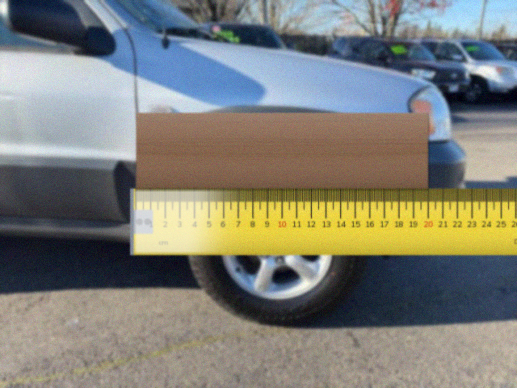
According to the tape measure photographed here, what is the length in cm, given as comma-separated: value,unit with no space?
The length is 20,cm
